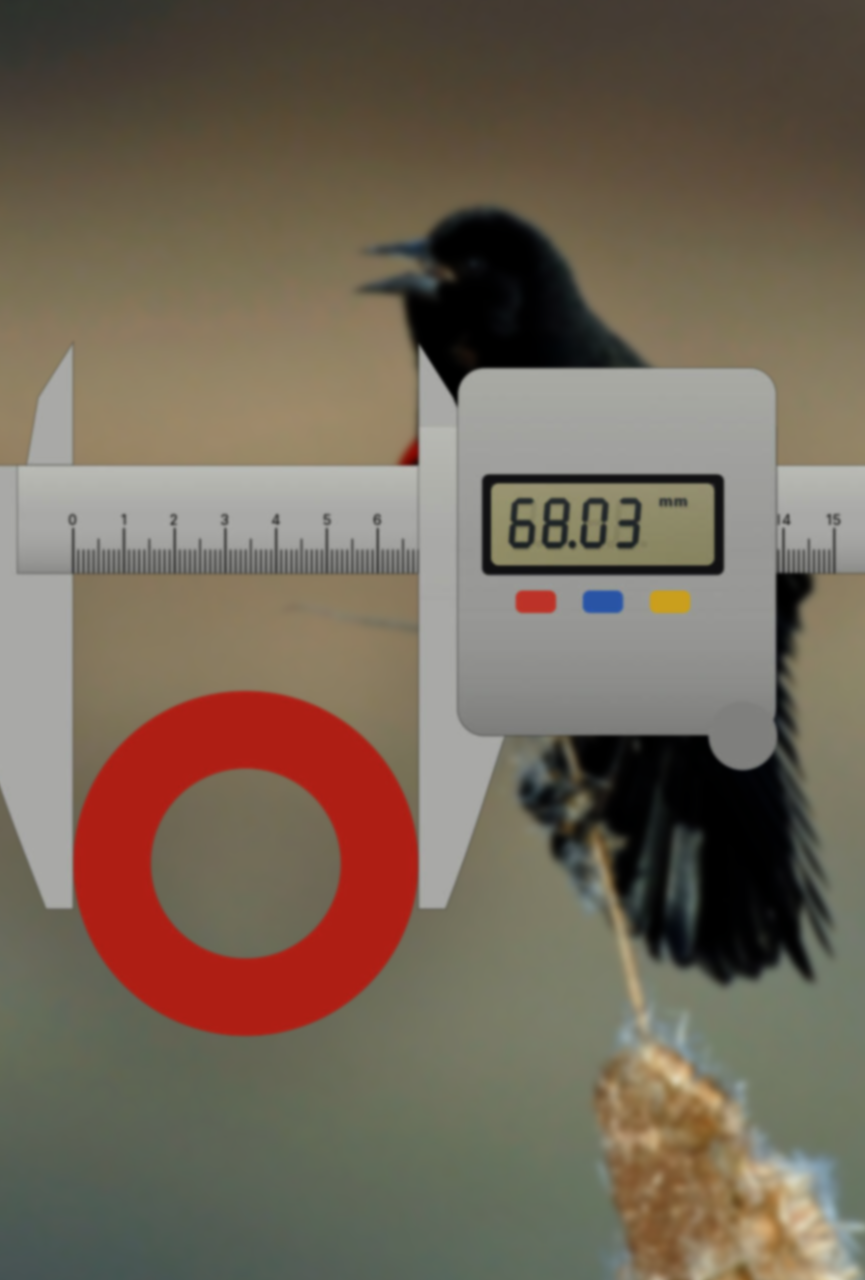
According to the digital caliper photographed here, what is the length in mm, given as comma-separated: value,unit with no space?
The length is 68.03,mm
